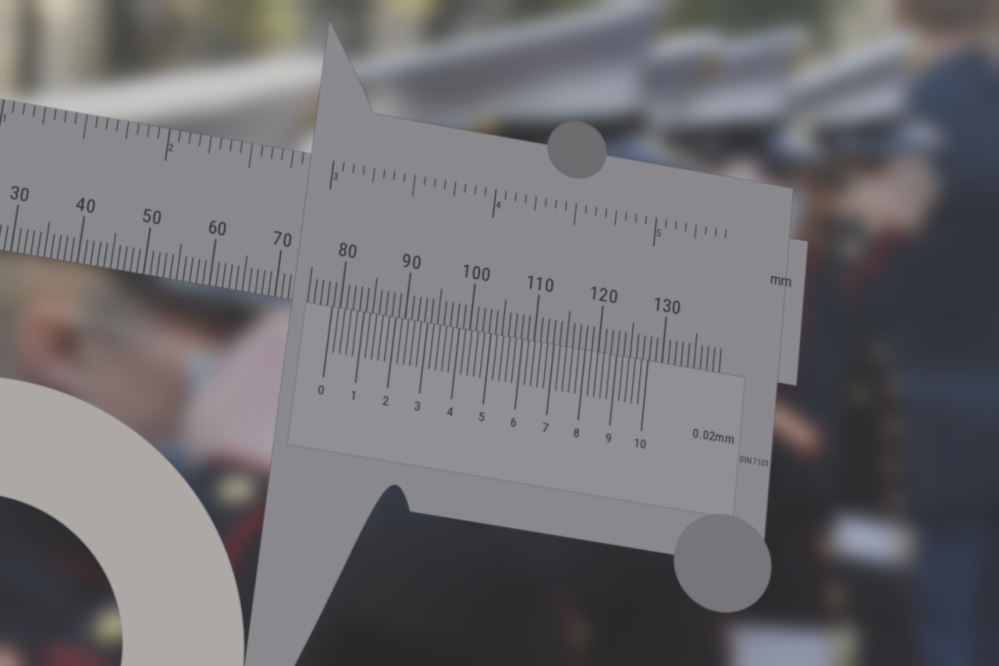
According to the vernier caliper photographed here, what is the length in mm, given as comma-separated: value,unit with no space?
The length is 78.8,mm
